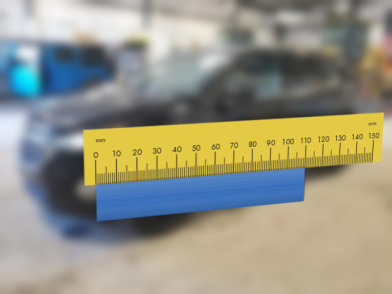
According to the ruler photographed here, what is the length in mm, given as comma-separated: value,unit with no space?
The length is 110,mm
